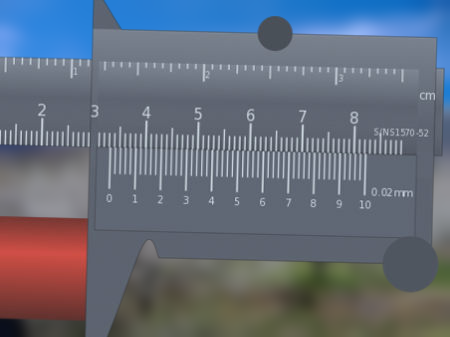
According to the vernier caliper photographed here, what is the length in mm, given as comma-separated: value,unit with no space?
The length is 33.2,mm
